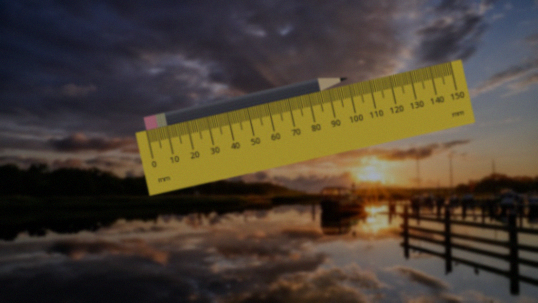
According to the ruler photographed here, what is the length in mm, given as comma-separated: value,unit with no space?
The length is 100,mm
